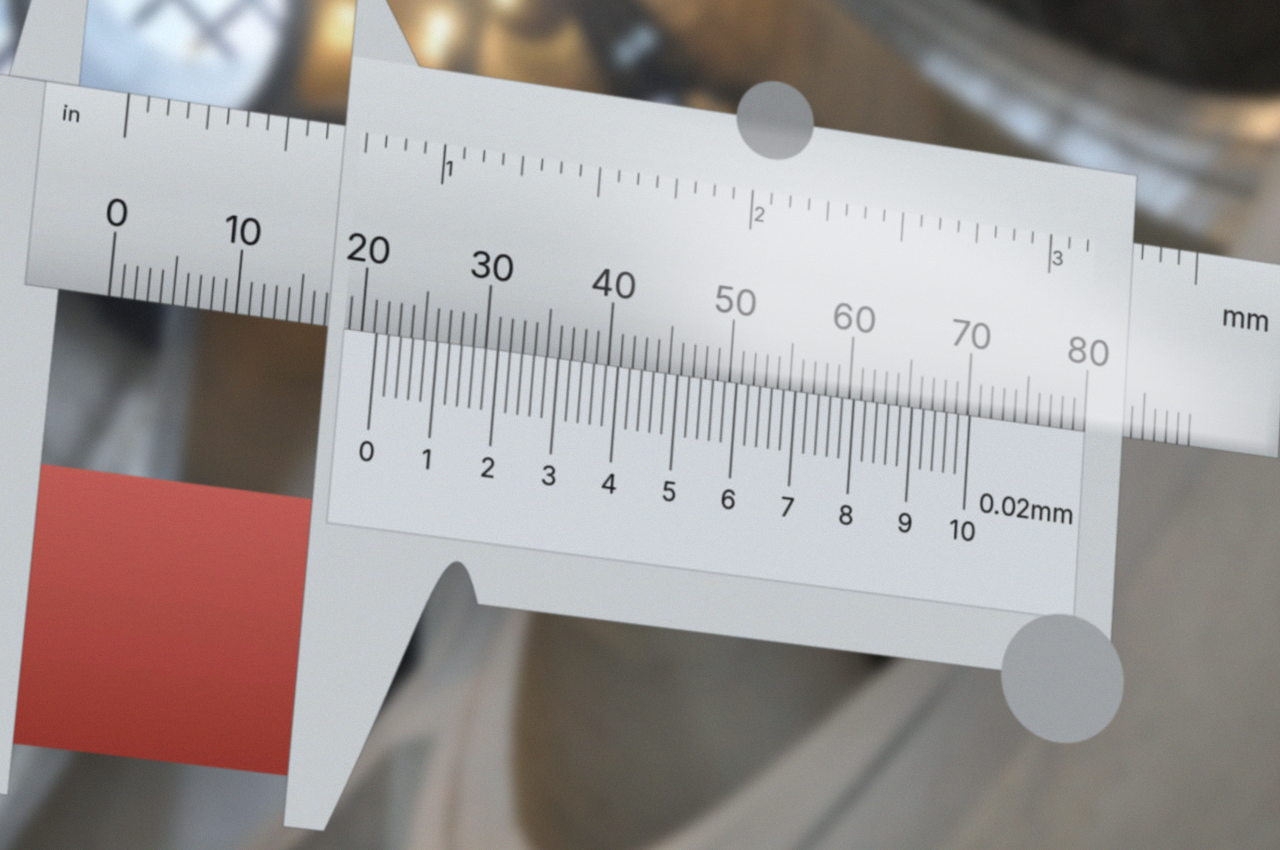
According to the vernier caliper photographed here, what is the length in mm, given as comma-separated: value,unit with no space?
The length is 21.2,mm
